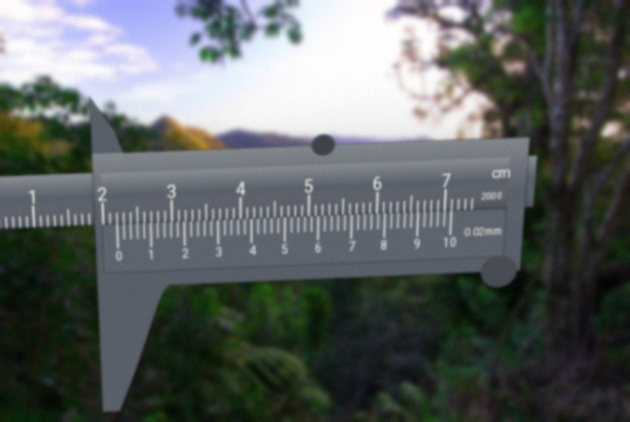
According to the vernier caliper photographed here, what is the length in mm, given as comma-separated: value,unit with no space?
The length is 22.0,mm
